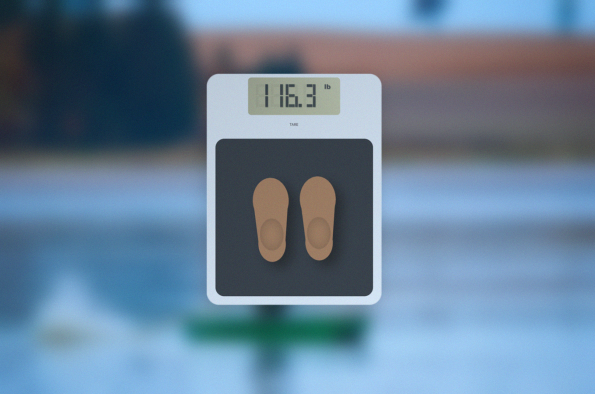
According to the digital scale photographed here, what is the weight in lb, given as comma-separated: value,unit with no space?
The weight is 116.3,lb
